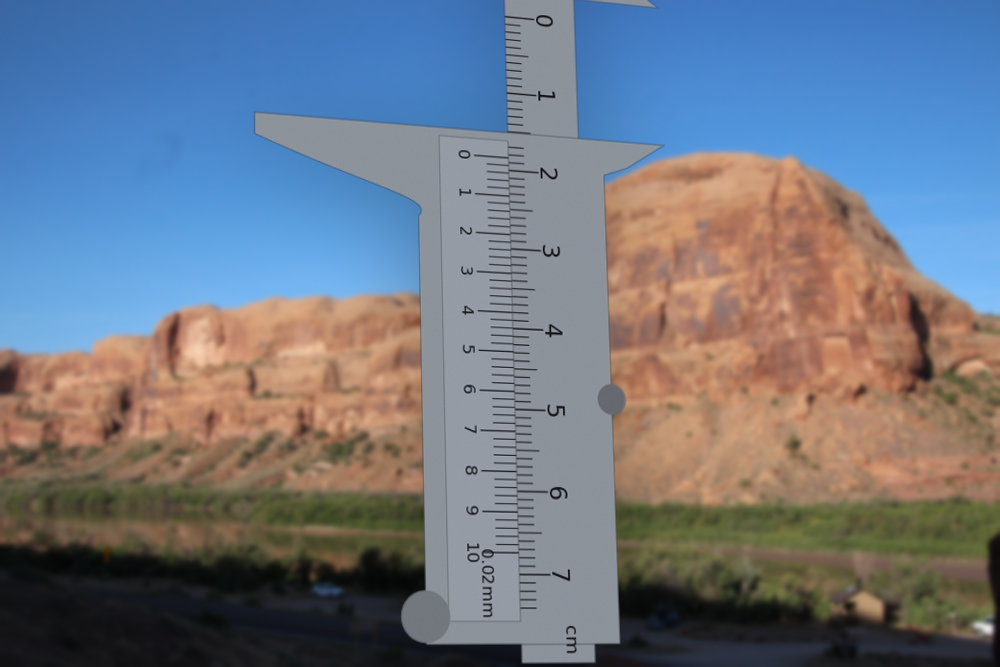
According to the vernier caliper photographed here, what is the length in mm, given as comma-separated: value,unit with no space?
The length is 18.4,mm
